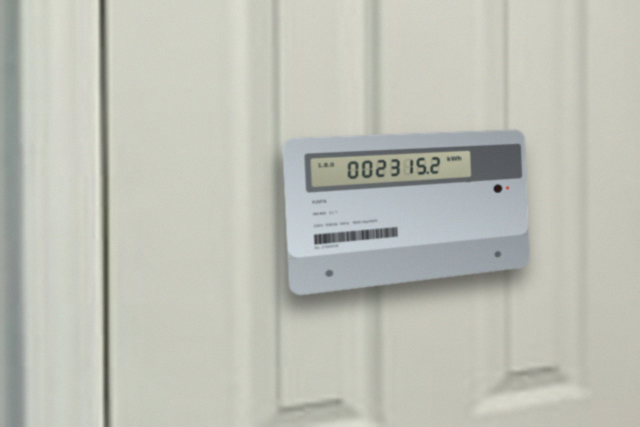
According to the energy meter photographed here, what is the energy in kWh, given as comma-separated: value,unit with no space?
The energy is 2315.2,kWh
